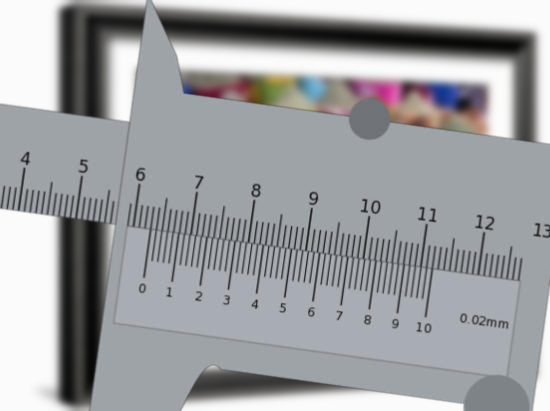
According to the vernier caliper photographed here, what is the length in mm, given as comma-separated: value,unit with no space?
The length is 63.0,mm
